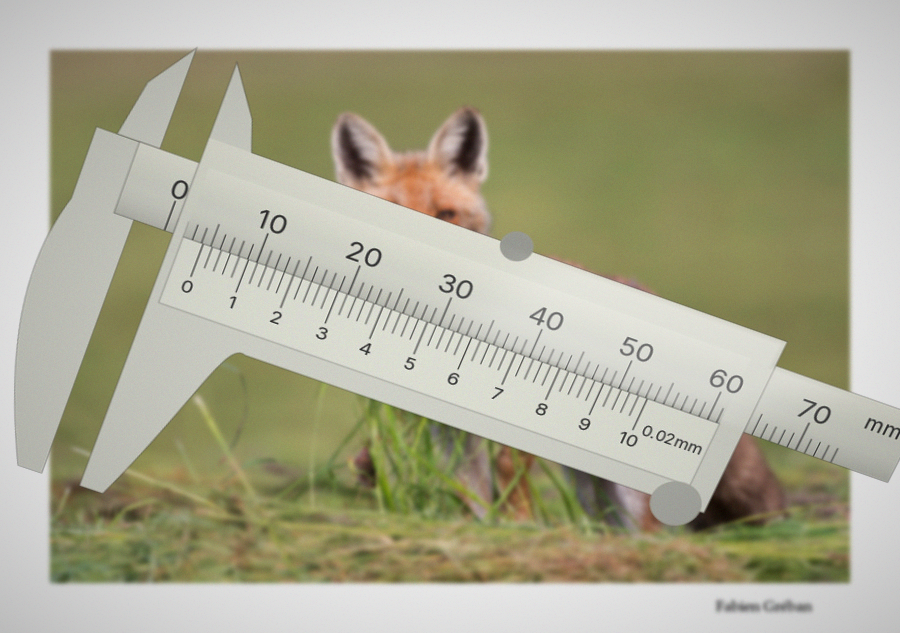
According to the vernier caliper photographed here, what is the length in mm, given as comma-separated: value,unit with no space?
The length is 4.2,mm
